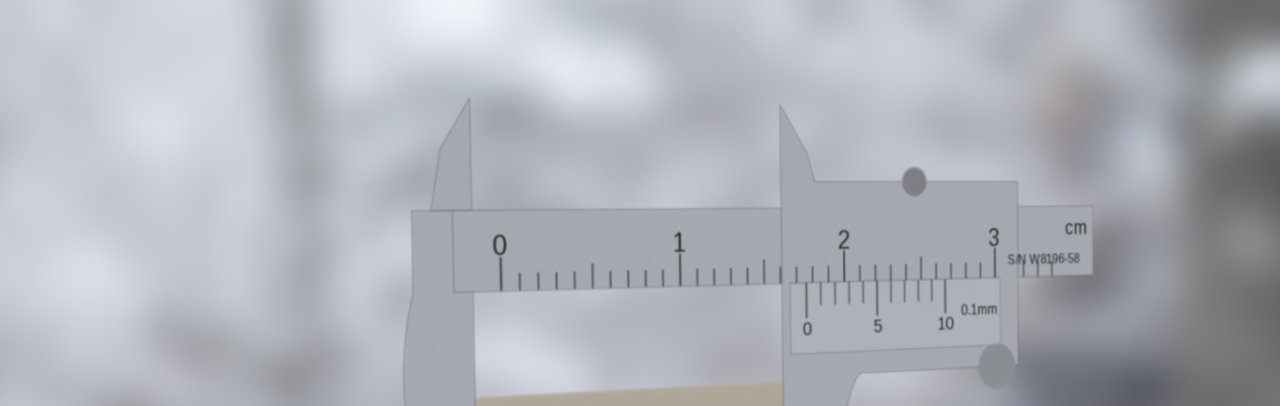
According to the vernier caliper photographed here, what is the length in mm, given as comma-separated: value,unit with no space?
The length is 17.6,mm
